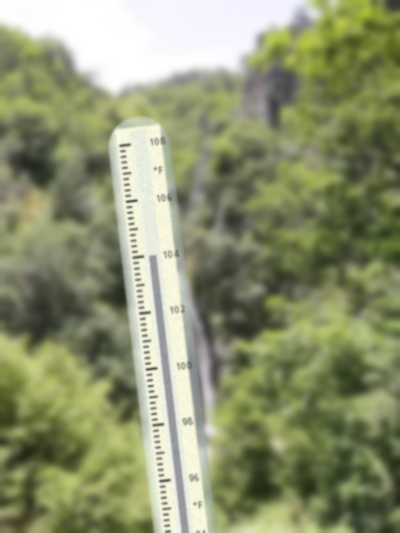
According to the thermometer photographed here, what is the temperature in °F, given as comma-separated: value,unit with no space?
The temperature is 104,°F
